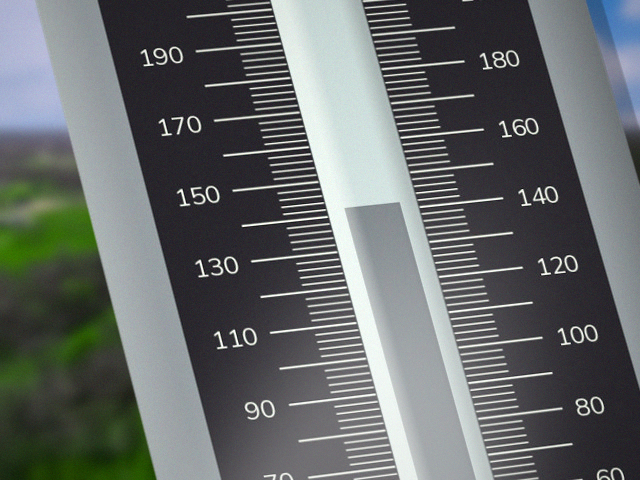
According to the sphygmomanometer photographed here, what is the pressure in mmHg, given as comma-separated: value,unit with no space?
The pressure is 142,mmHg
